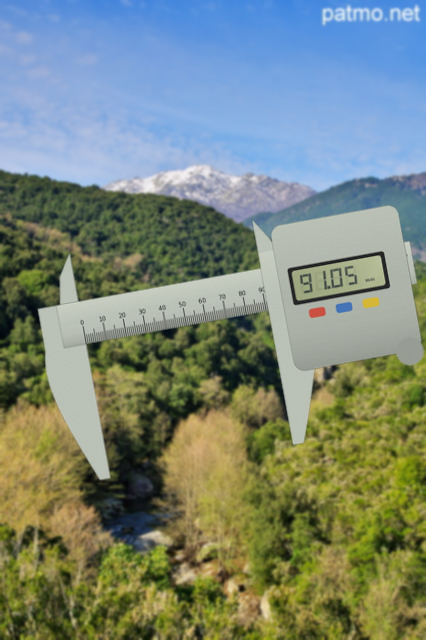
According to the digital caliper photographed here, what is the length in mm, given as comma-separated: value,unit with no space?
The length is 91.05,mm
